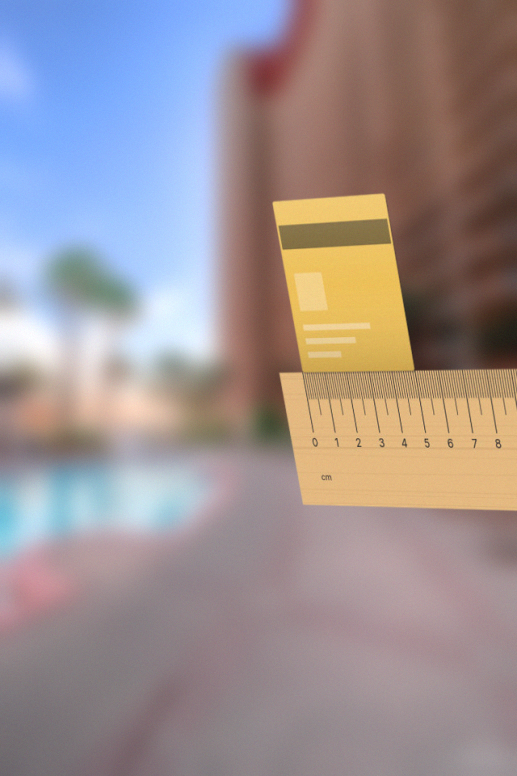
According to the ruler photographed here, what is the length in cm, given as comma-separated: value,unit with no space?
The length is 5,cm
